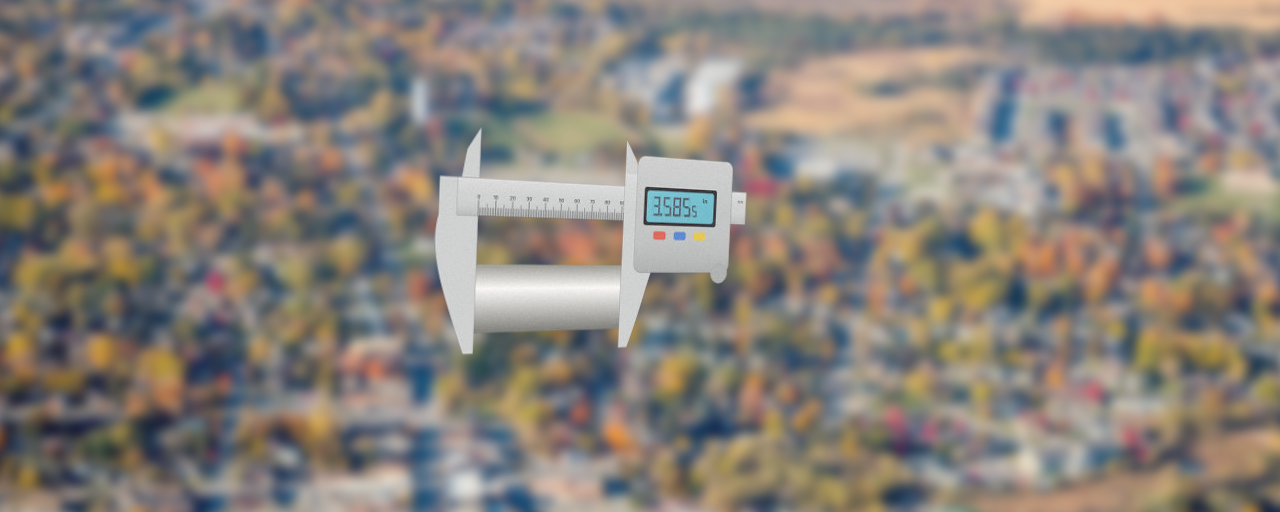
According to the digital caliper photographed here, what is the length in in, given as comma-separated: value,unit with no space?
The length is 3.5855,in
